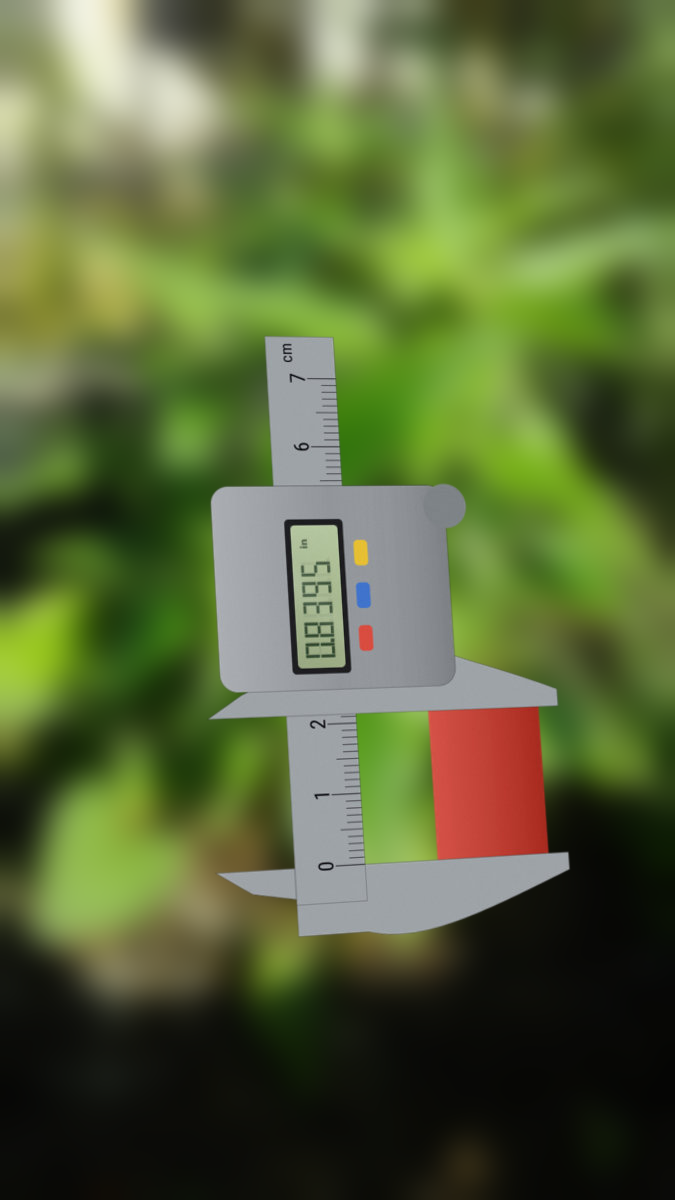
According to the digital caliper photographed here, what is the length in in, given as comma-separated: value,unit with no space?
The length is 0.8395,in
